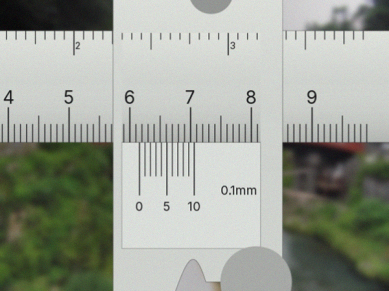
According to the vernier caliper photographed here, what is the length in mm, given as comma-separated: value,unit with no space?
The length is 61.6,mm
